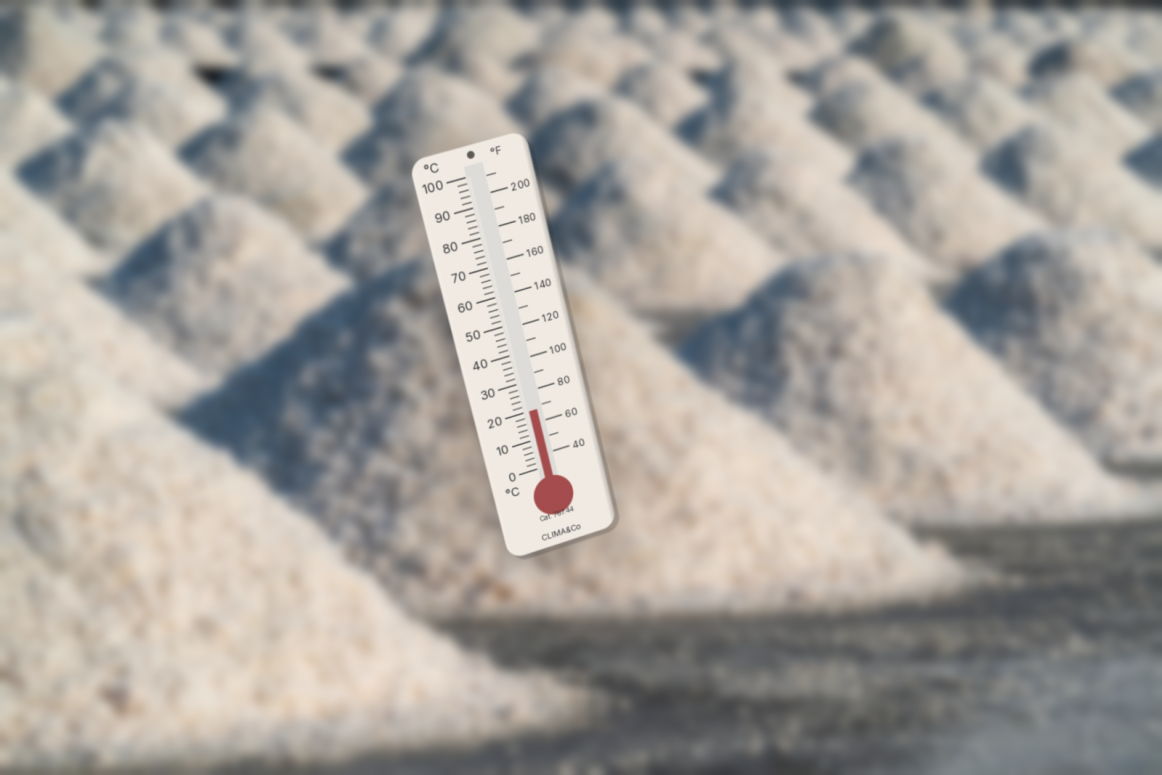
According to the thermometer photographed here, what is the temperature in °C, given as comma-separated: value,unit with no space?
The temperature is 20,°C
